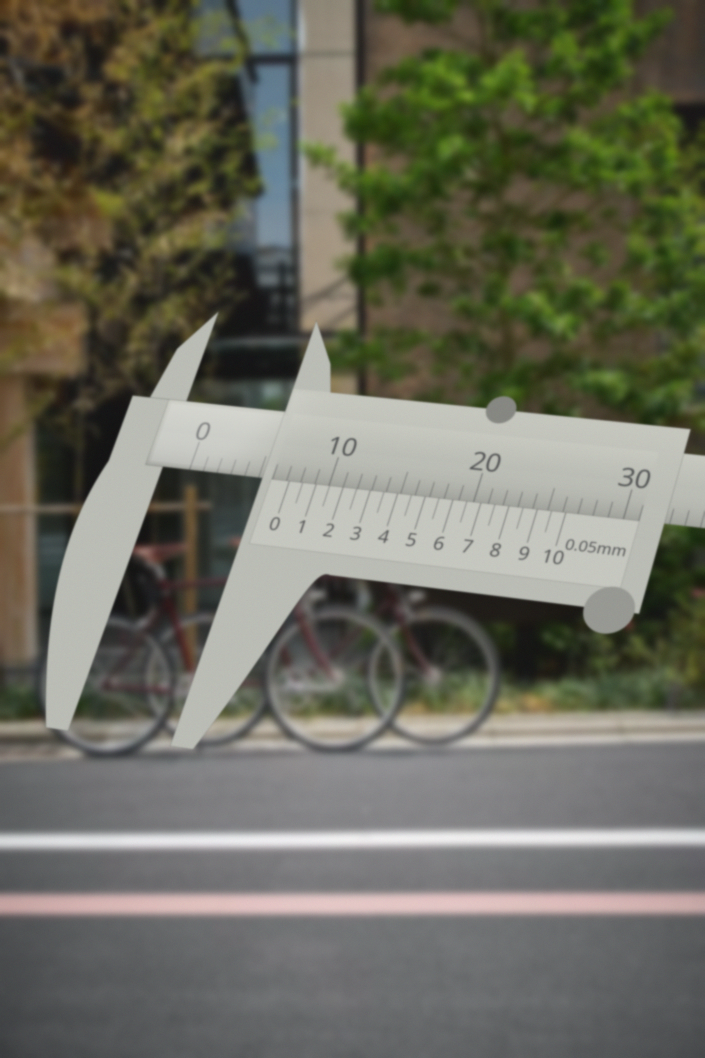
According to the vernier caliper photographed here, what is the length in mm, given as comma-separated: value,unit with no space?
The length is 7.2,mm
